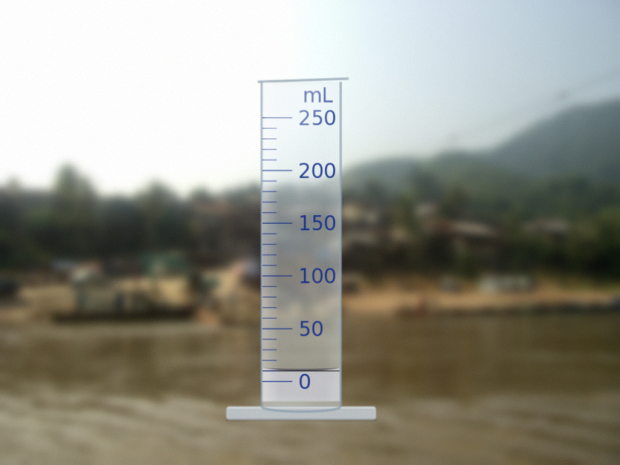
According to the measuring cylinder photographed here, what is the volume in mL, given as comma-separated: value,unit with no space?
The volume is 10,mL
